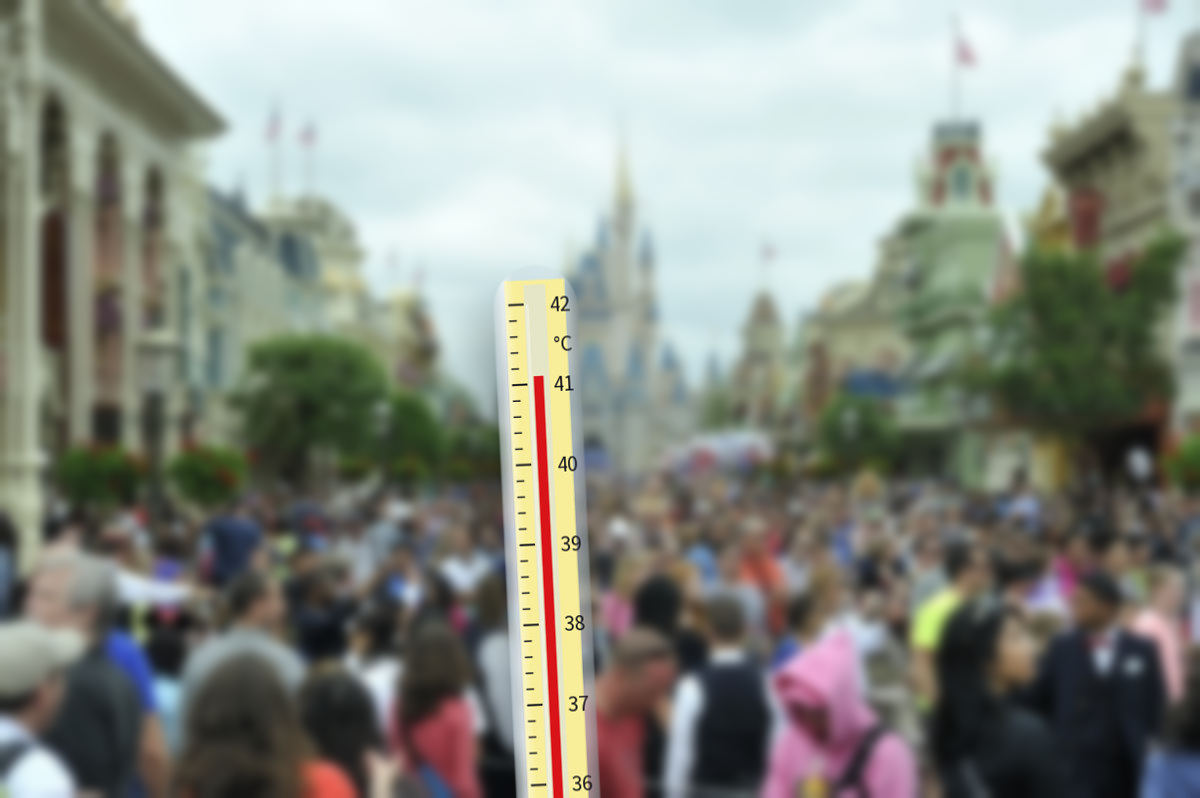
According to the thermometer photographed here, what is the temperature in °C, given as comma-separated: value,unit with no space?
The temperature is 41.1,°C
